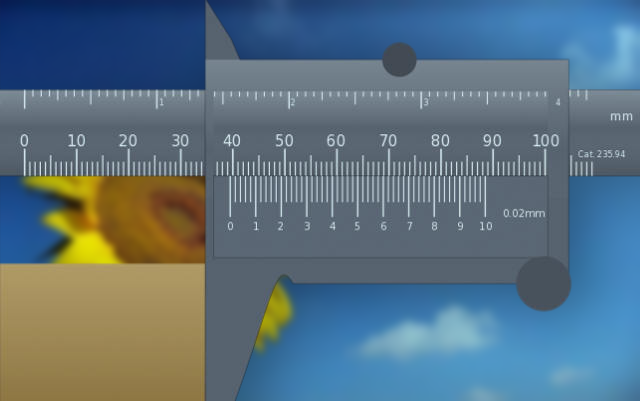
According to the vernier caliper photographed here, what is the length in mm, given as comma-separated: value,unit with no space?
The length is 39.5,mm
